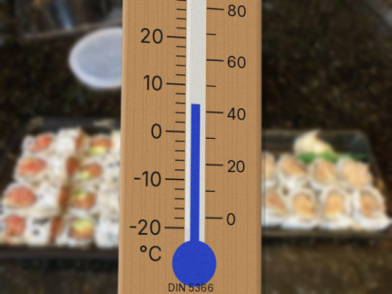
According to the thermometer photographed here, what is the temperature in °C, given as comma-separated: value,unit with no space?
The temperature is 6,°C
